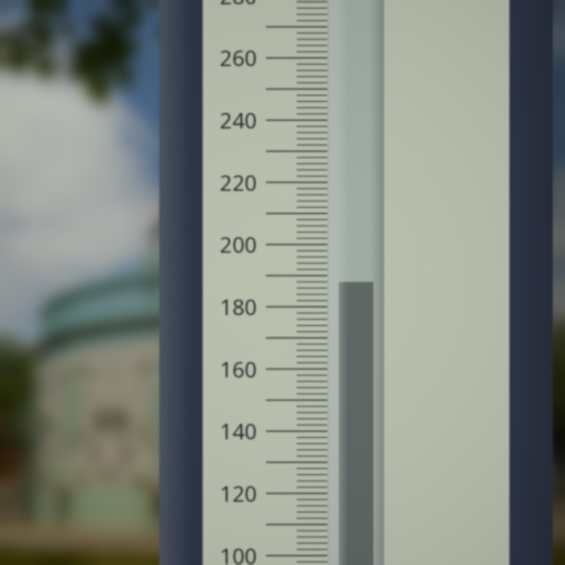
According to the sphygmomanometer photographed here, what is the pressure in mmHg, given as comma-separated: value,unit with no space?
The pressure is 188,mmHg
